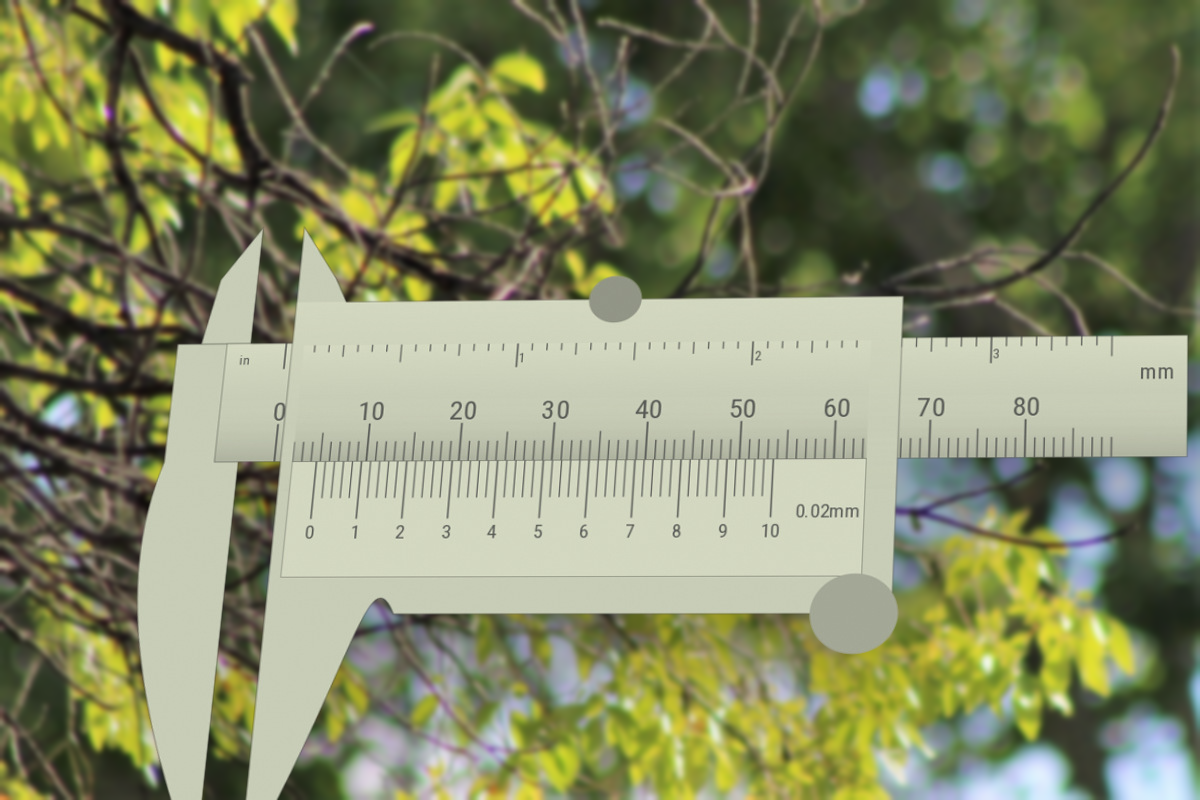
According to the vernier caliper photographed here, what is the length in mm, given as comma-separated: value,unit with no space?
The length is 4.6,mm
